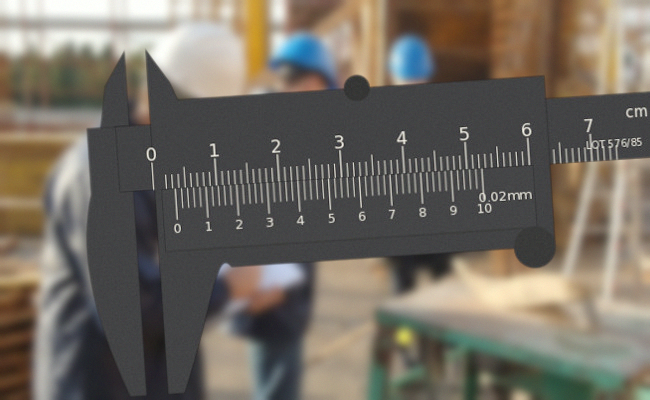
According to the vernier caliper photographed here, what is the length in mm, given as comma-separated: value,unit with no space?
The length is 3.4,mm
